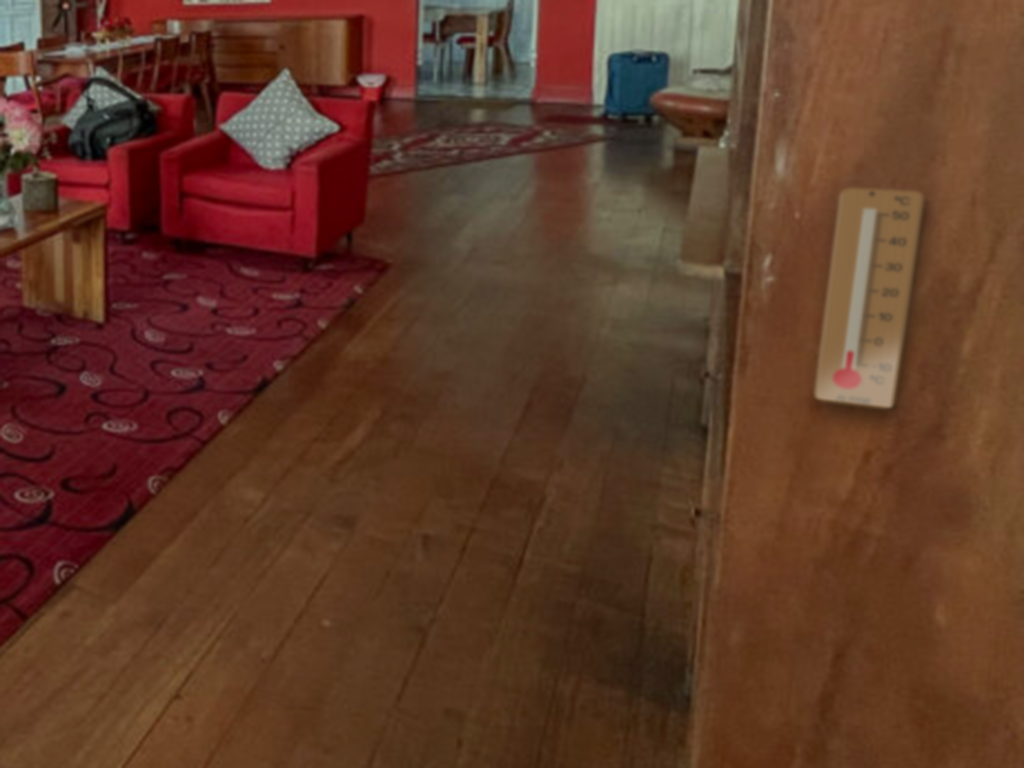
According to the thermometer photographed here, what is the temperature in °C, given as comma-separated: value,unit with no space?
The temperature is -5,°C
